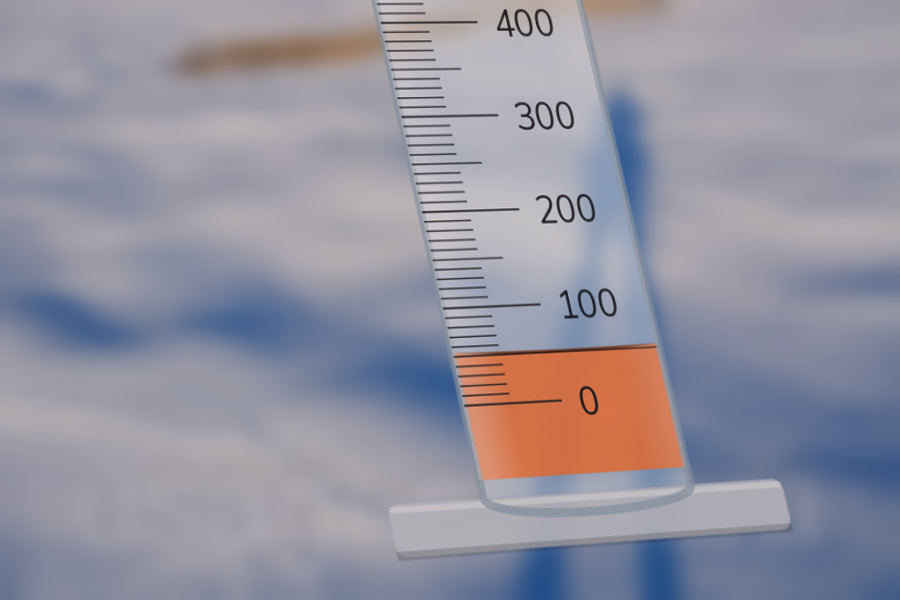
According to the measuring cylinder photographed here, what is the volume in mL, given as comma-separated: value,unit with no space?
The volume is 50,mL
